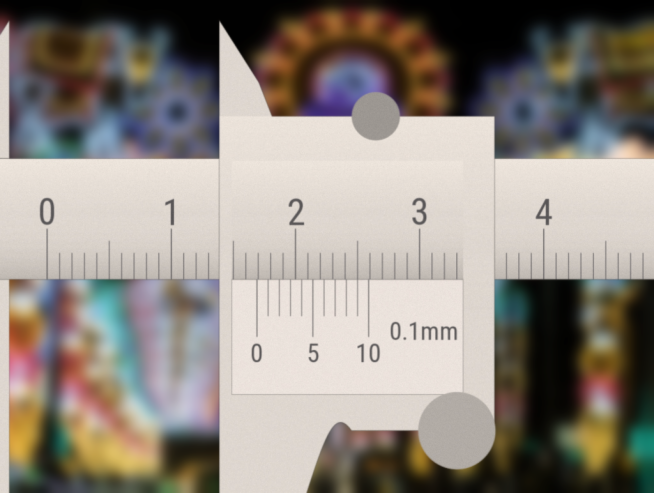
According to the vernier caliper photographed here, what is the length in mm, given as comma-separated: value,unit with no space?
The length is 16.9,mm
